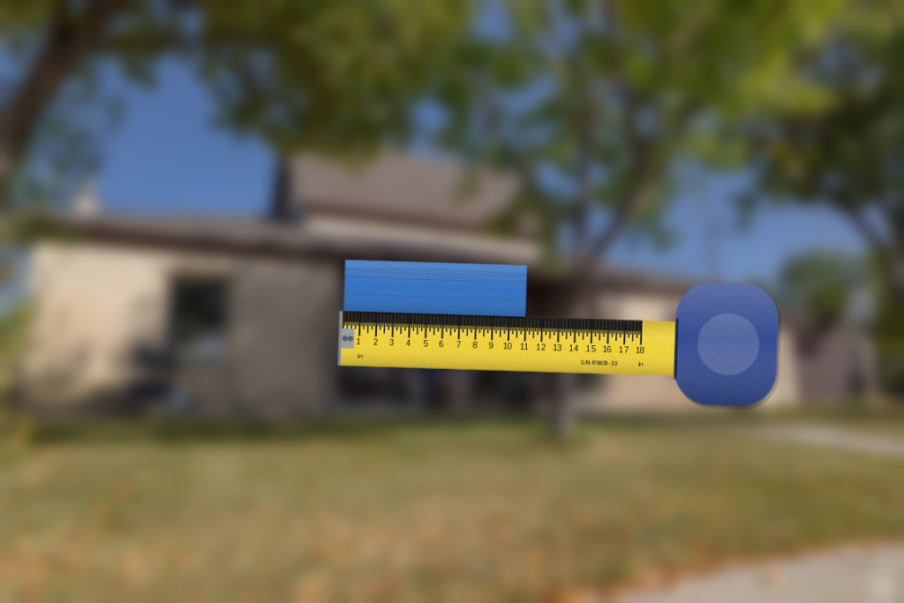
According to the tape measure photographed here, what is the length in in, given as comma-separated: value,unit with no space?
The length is 11,in
